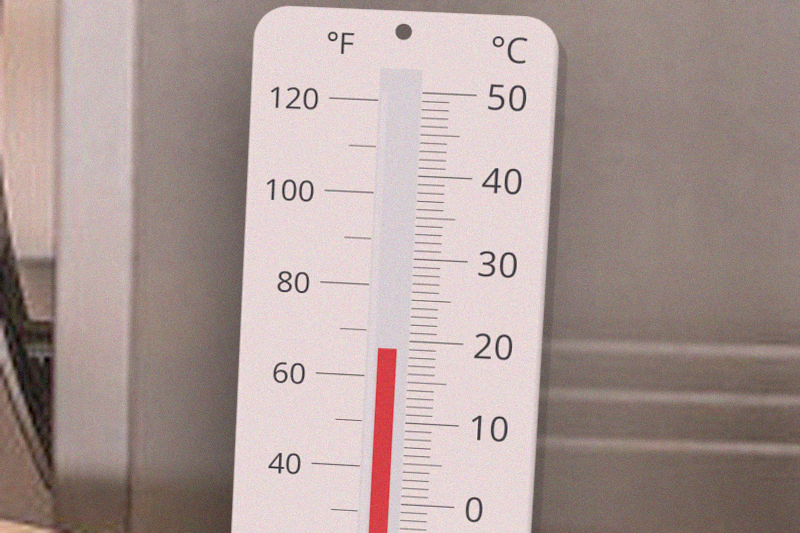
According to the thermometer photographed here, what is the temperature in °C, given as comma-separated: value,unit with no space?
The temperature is 19,°C
